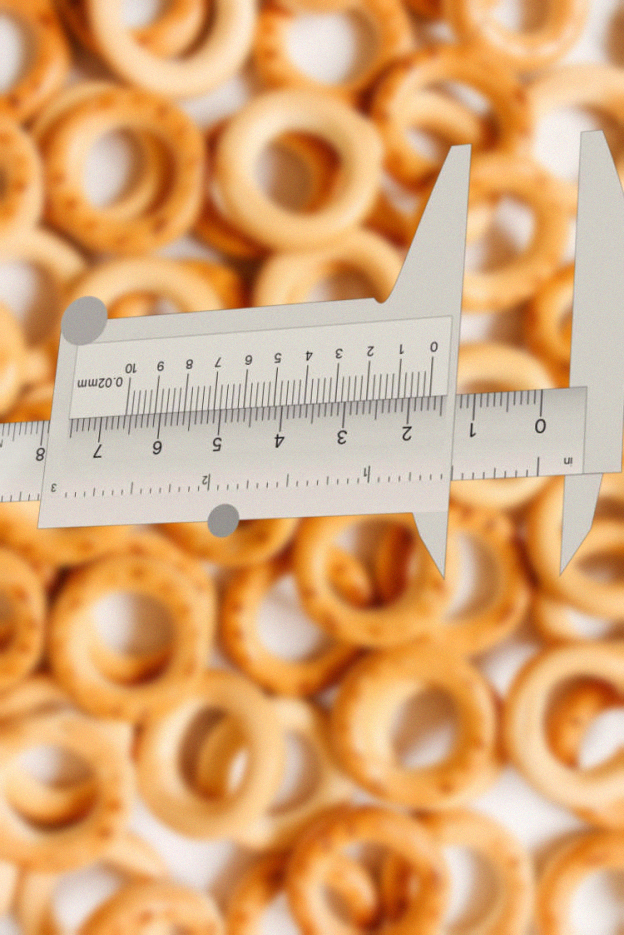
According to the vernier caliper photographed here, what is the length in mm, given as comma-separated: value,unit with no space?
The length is 16.8,mm
